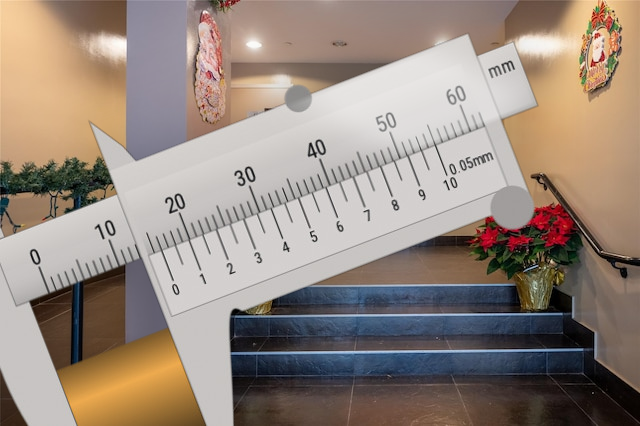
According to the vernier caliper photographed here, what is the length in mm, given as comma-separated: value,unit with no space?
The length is 16.0,mm
